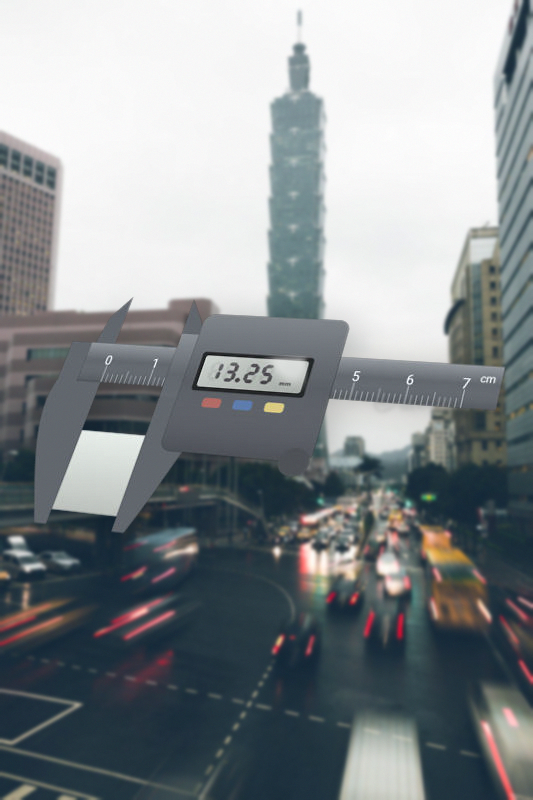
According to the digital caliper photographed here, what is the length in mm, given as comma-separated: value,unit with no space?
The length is 13.25,mm
